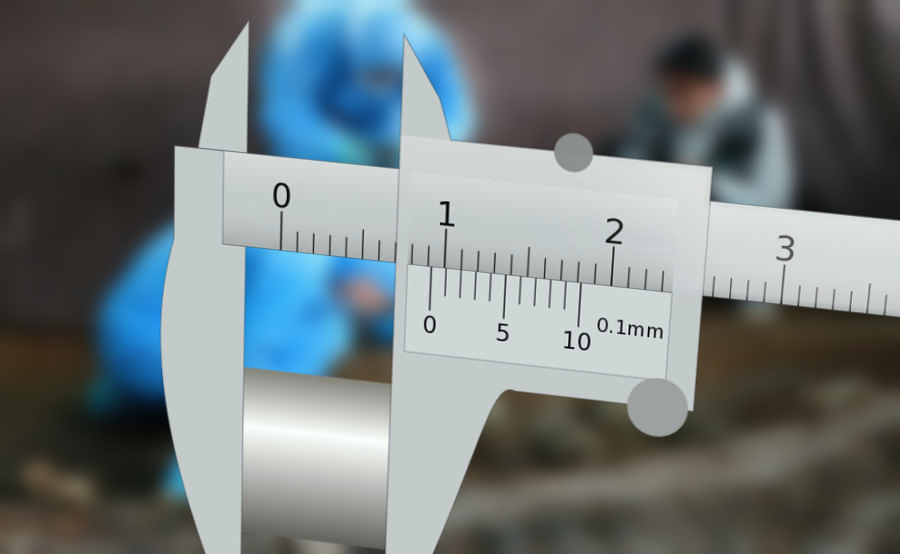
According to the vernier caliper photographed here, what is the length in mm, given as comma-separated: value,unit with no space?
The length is 9.2,mm
